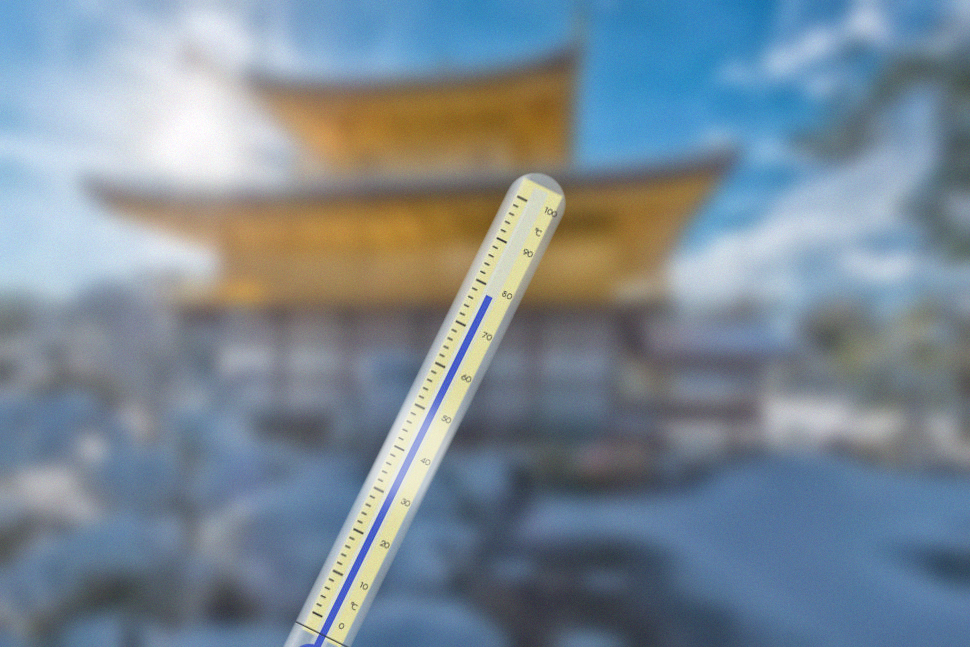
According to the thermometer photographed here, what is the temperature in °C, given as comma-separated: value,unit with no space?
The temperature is 78,°C
